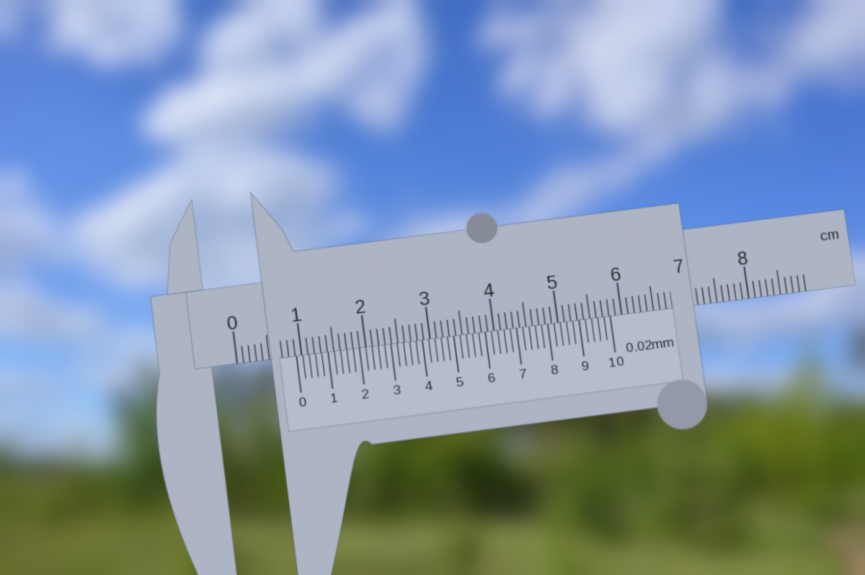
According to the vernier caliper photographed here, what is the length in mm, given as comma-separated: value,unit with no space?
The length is 9.2,mm
